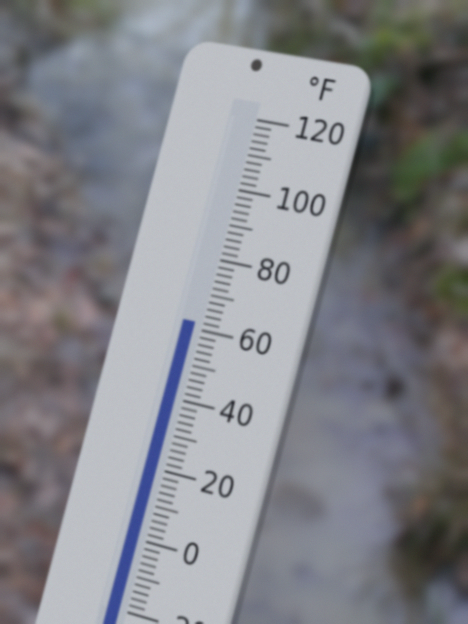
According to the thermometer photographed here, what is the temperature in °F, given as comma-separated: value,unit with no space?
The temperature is 62,°F
